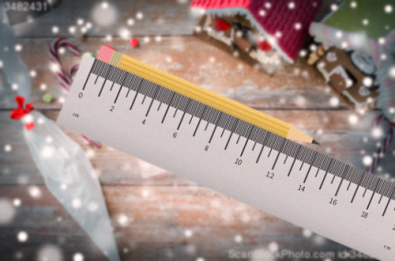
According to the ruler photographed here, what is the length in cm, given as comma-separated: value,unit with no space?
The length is 14,cm
